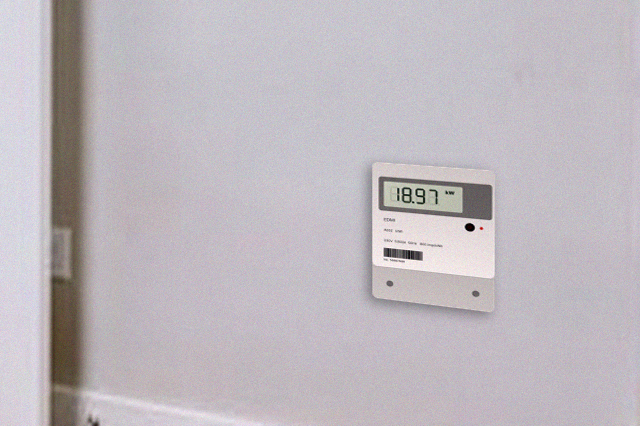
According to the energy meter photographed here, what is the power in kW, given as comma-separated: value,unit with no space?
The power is 18.97,kW
